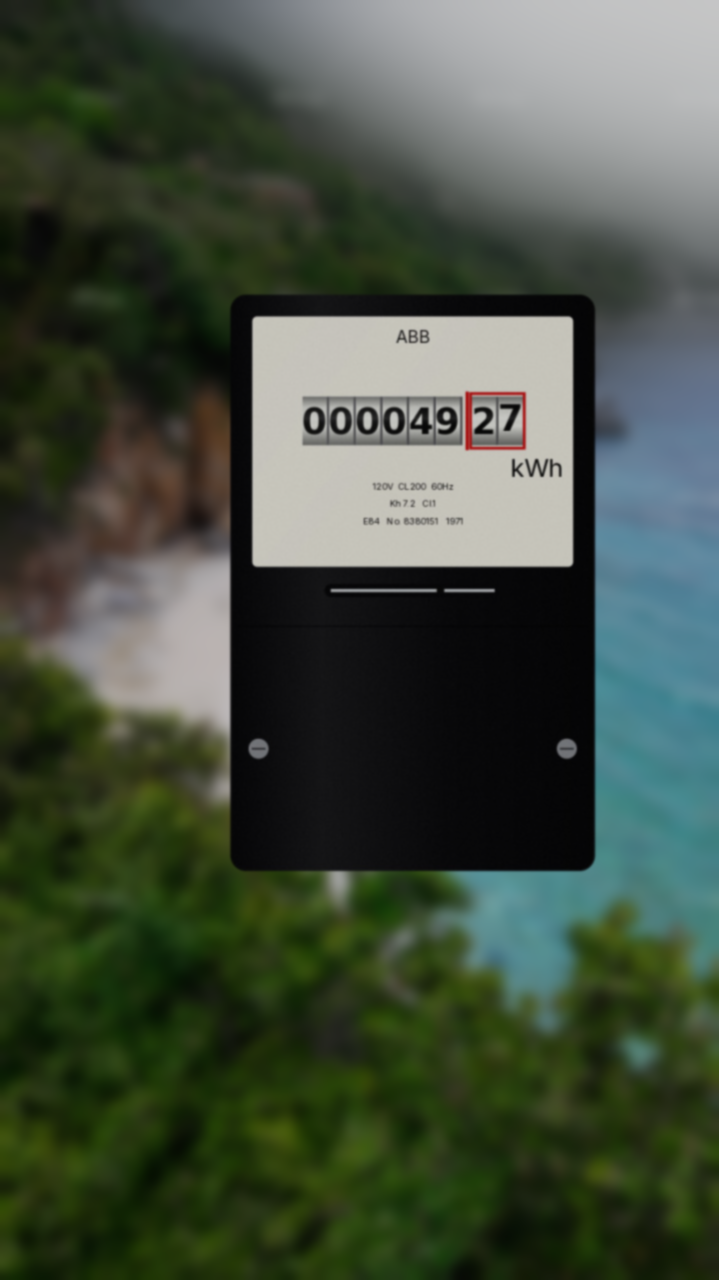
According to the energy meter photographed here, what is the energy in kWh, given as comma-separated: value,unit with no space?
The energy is 49.27,kWh
